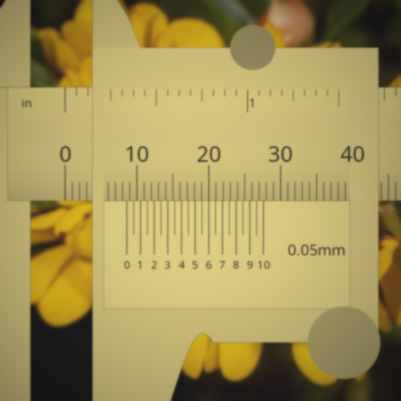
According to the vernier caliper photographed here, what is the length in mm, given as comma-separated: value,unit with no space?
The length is 8.6,mm
